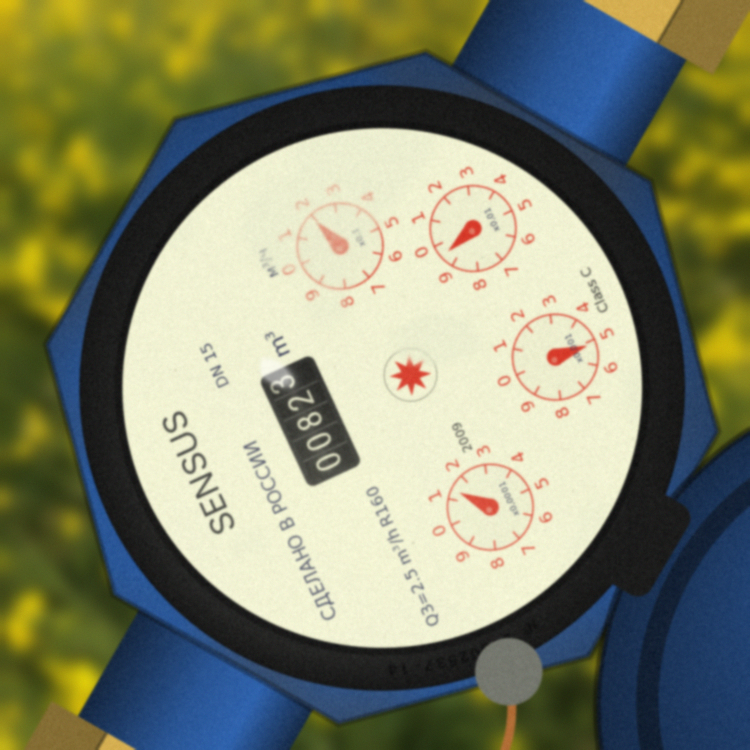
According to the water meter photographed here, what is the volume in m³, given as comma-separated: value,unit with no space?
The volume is 823.1951,m³
